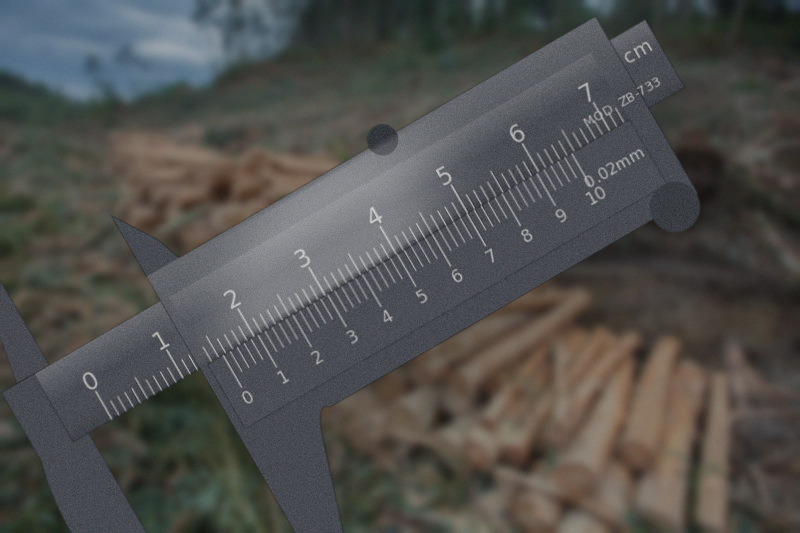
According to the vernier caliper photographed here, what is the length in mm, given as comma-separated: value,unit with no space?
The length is 15.6,mm
